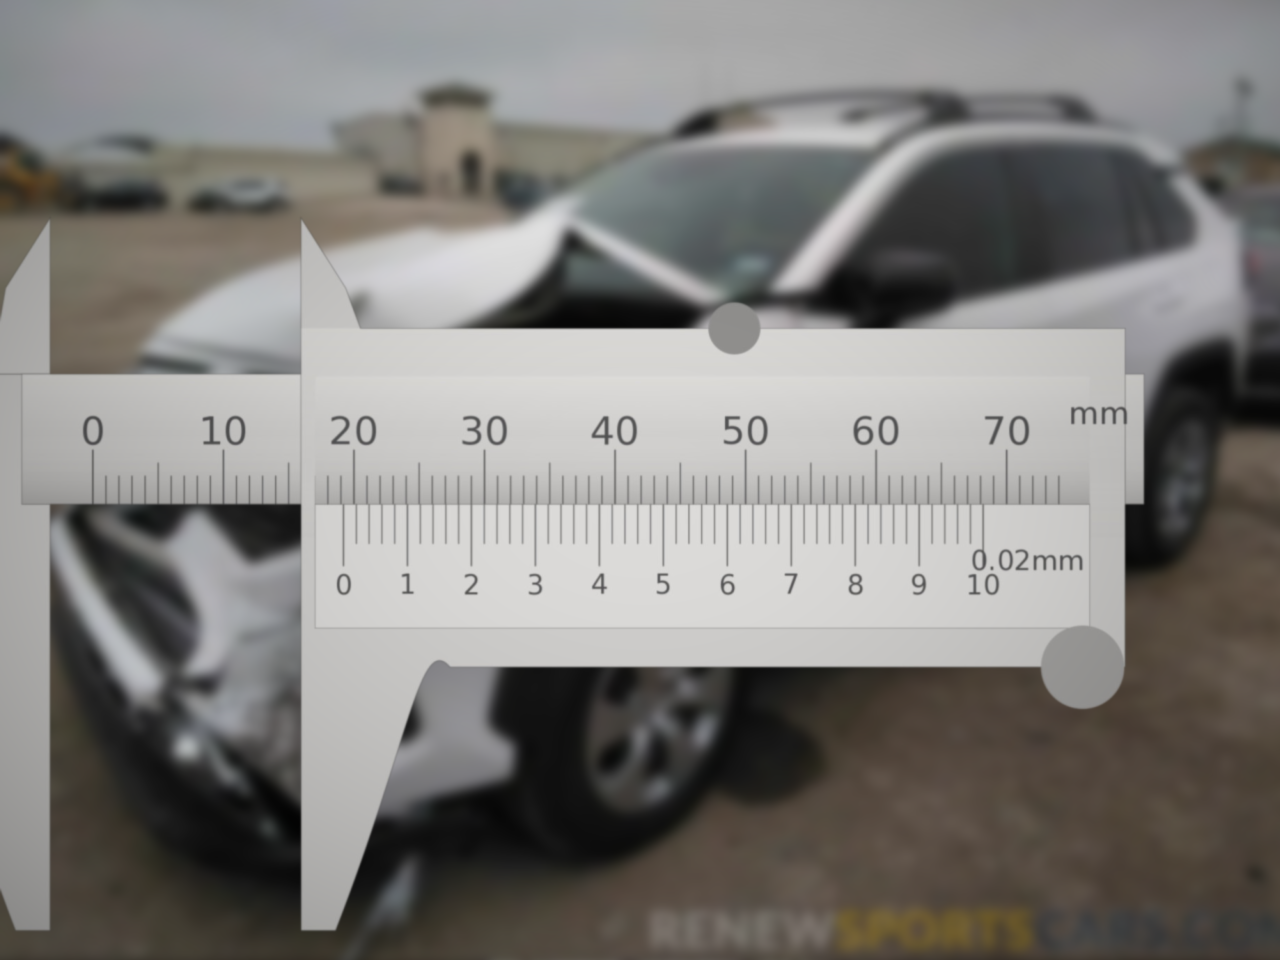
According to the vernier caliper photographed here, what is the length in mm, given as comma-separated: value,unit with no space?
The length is 19.2,mm
